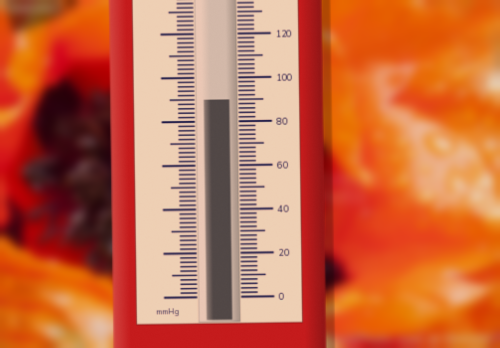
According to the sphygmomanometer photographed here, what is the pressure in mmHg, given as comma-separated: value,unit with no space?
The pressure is 90,mmHg
